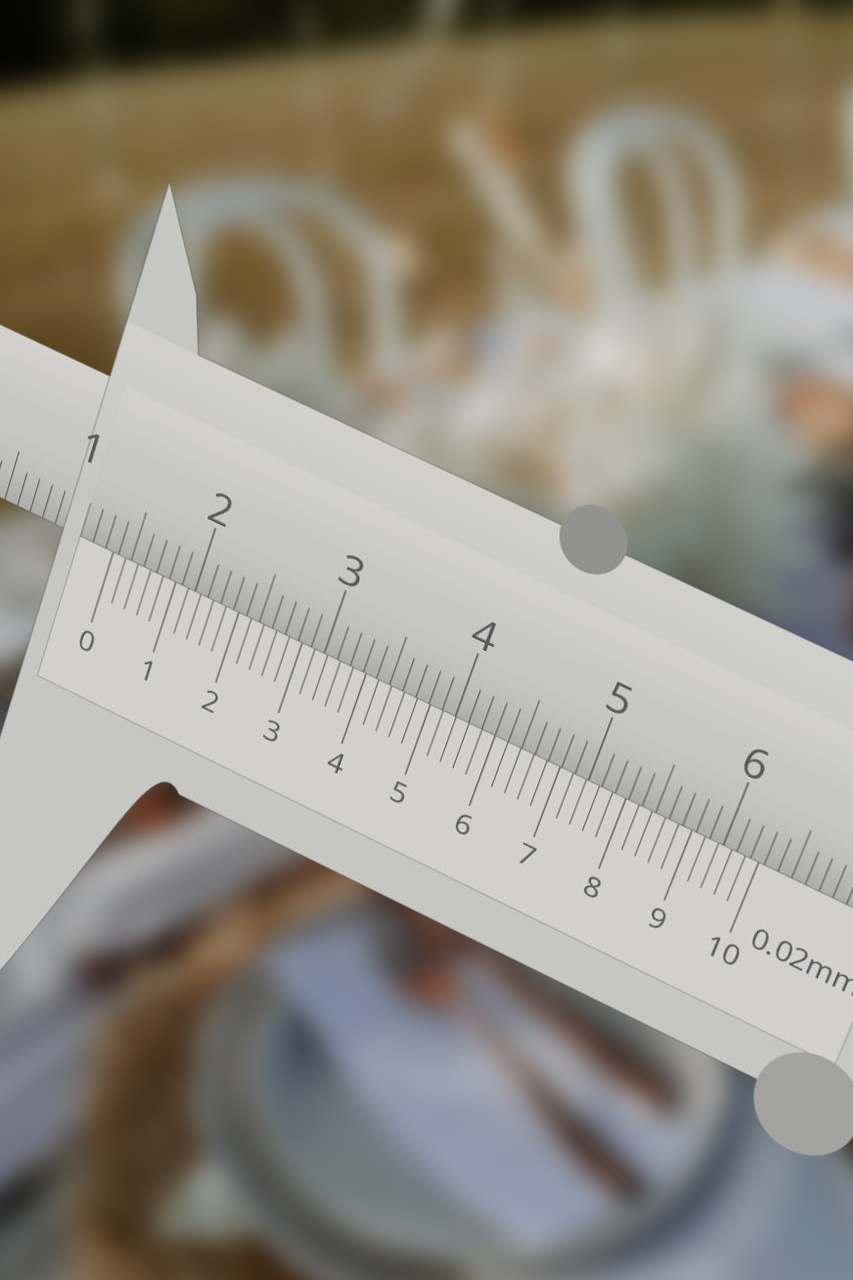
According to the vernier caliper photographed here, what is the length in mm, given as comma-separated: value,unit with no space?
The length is 13.6,mm
